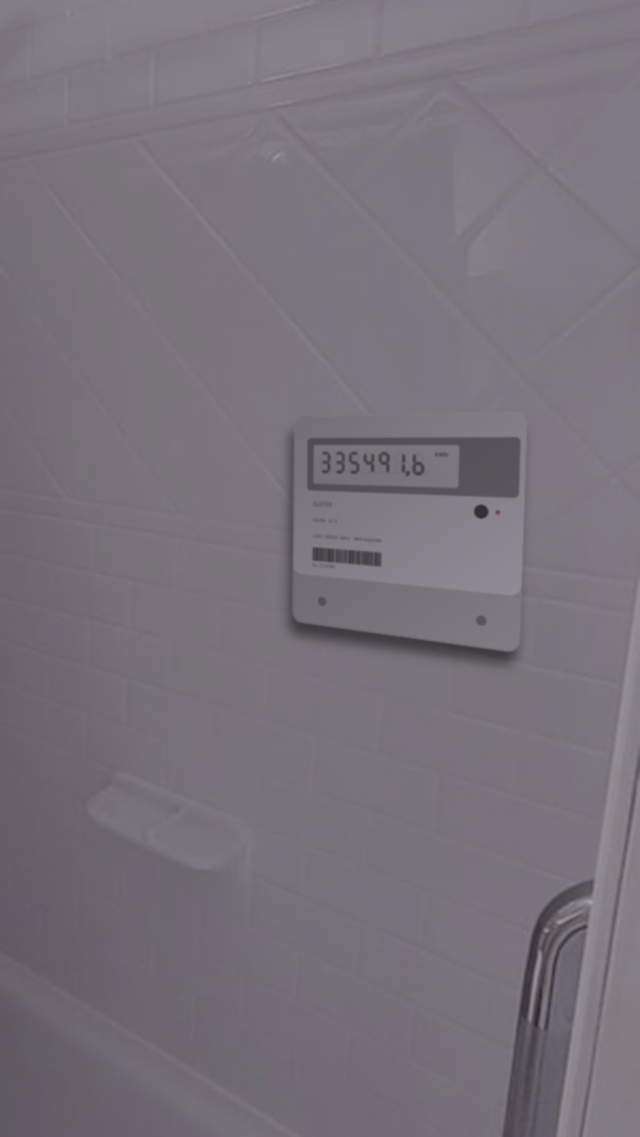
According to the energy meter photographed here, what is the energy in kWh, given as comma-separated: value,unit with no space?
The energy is 335491.6,kWh
